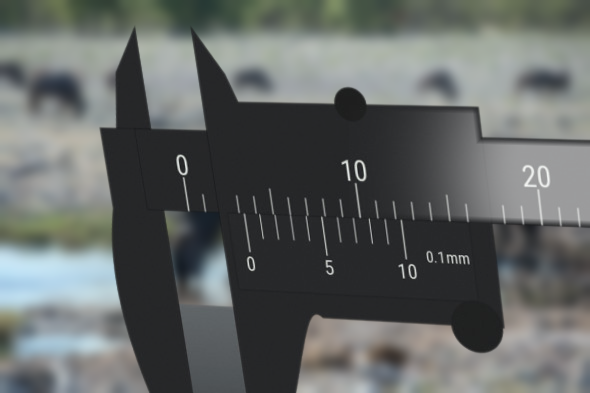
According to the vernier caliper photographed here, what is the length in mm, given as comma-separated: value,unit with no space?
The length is 3.3,mm
